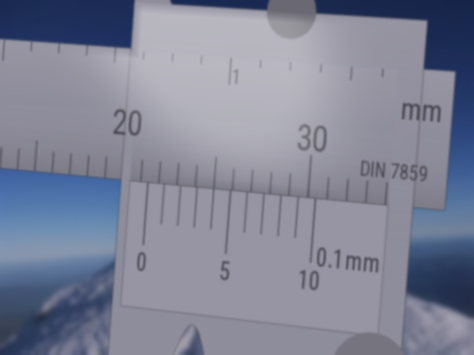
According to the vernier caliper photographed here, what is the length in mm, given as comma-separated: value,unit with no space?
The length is 21.4,mm
